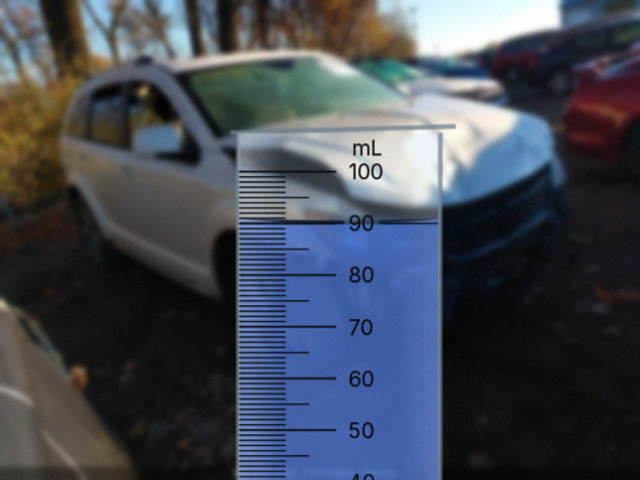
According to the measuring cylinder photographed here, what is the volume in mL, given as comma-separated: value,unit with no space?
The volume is 90,mL
